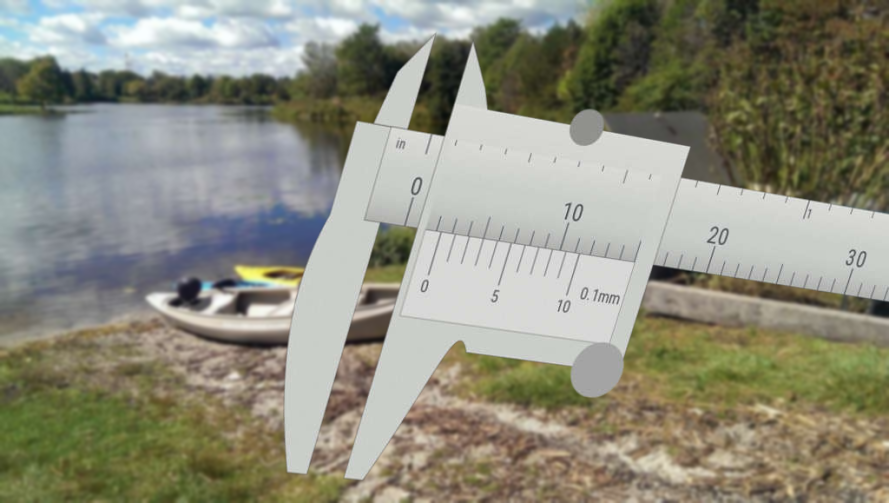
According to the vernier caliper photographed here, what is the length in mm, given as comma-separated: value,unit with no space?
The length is 2.3,mm
